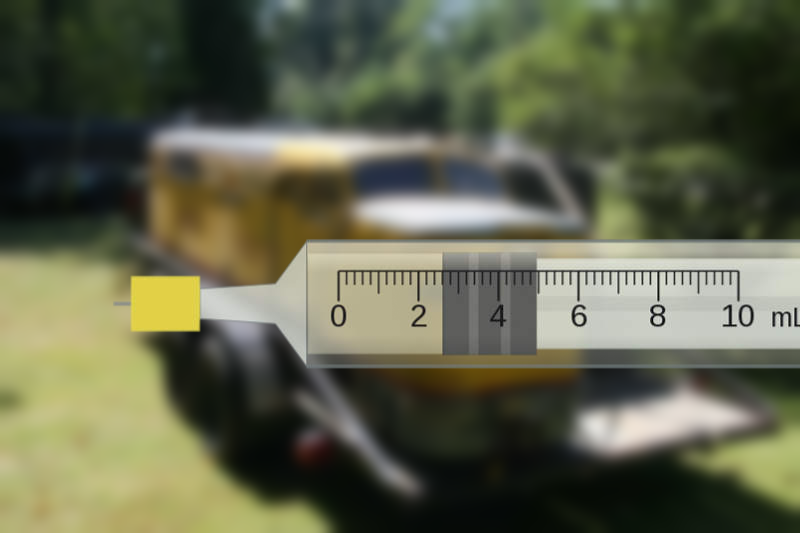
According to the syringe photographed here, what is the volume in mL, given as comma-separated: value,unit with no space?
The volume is 2.6,mL
